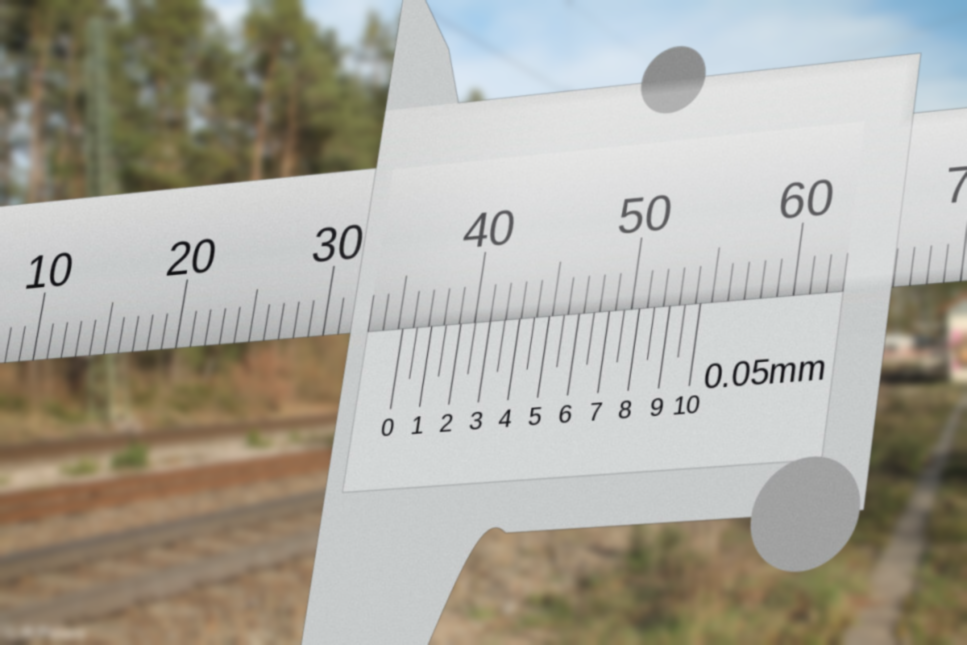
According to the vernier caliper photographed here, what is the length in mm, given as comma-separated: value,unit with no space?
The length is 35.3,mm
